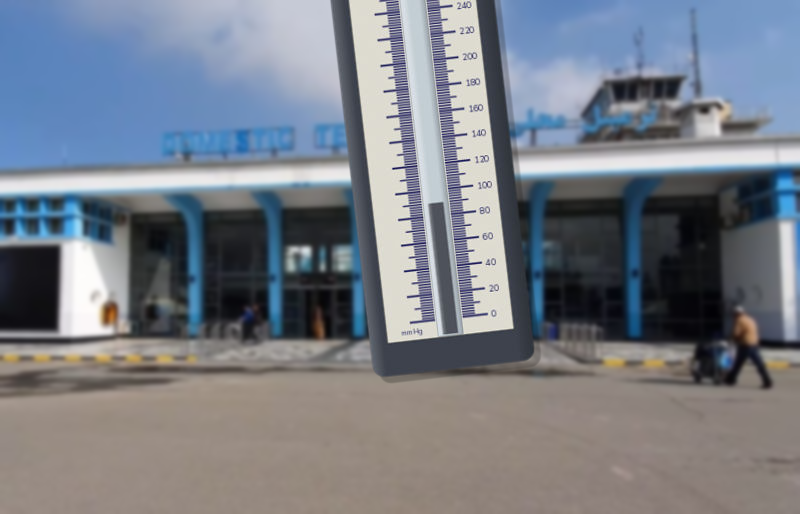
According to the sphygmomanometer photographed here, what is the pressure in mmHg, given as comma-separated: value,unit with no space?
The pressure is 90,mmHg
